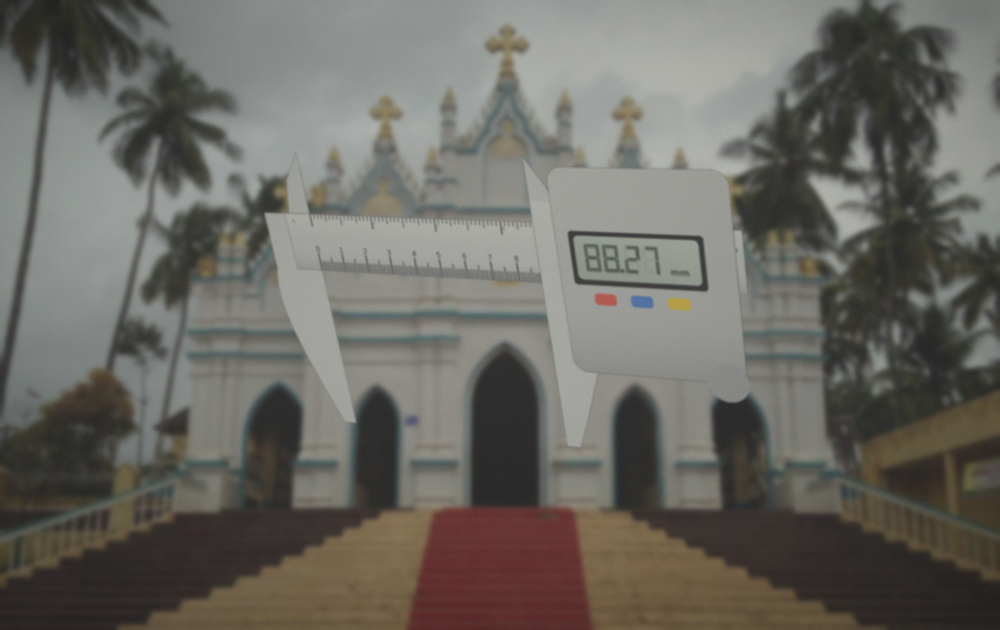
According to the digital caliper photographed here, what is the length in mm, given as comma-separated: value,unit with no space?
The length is 88.27,mm
